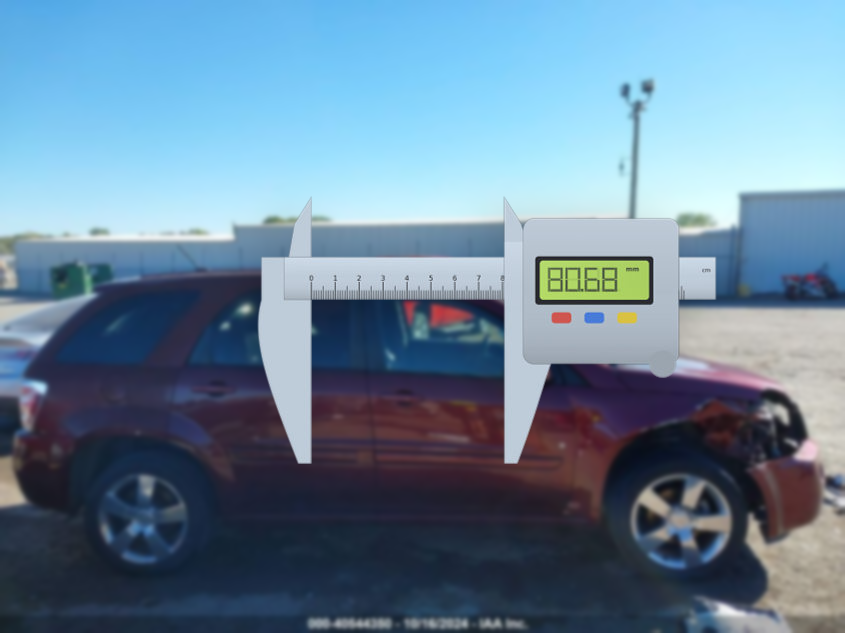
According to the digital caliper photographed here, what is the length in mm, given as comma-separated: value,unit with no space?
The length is 80.68,mm
